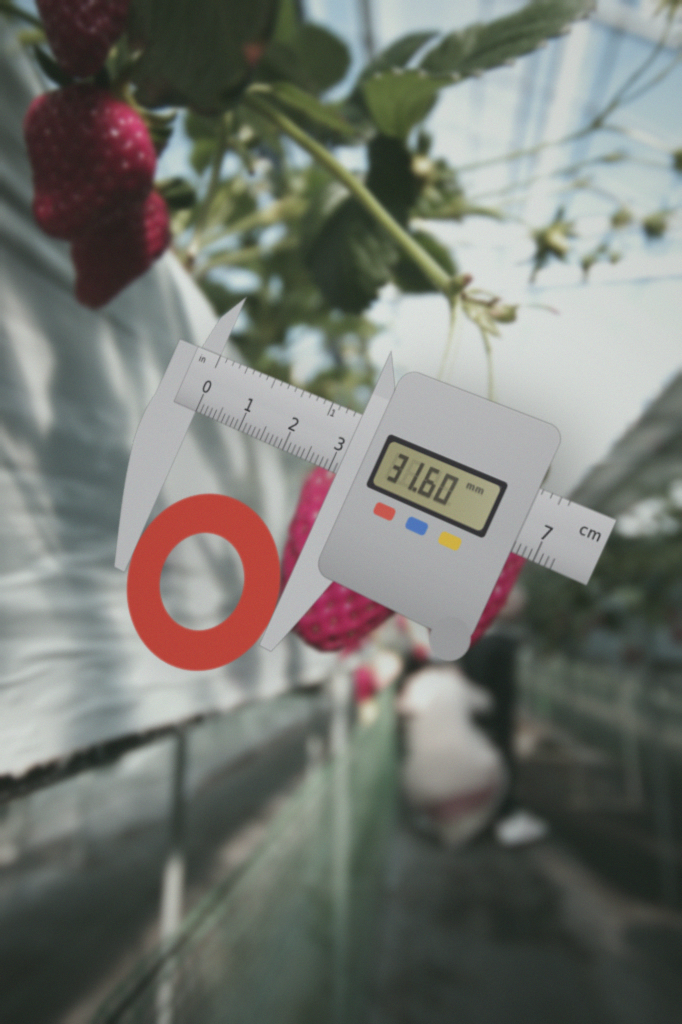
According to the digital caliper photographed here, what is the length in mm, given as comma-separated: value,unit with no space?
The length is 31.60,mm
